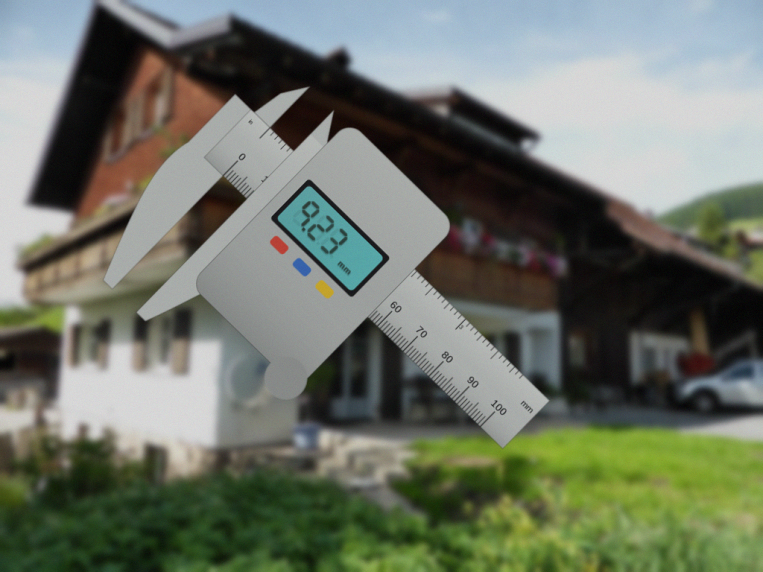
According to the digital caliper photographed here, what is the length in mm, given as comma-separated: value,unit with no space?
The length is 9.23,mm
